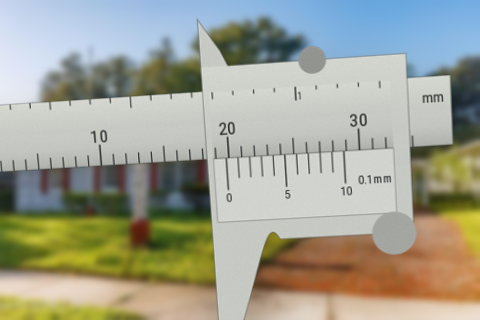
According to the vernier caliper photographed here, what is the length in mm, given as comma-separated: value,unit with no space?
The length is 19.8,mm
